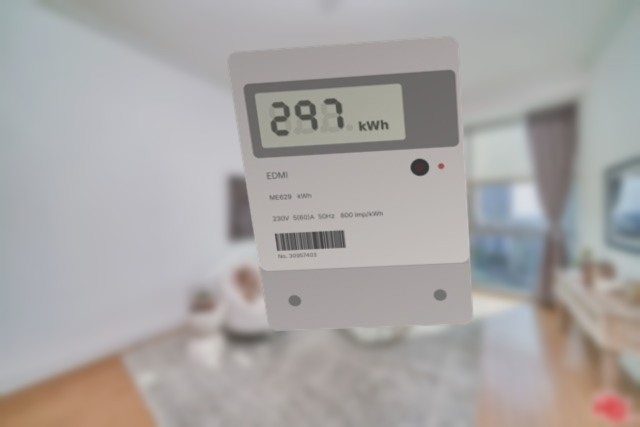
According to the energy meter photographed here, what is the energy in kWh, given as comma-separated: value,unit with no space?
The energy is 297,kWh
